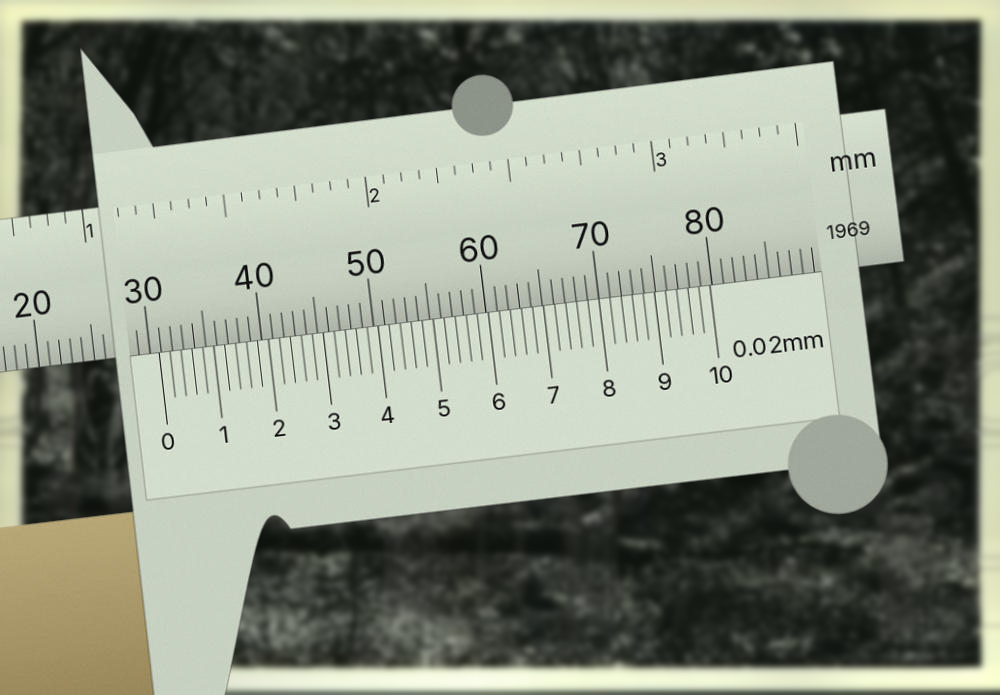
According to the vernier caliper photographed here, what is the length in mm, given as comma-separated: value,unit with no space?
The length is 30.8,mm
